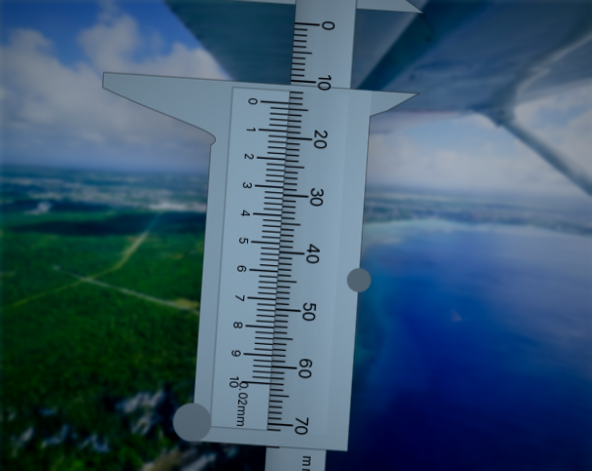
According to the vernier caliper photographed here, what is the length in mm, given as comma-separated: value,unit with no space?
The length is 14.0,mm
